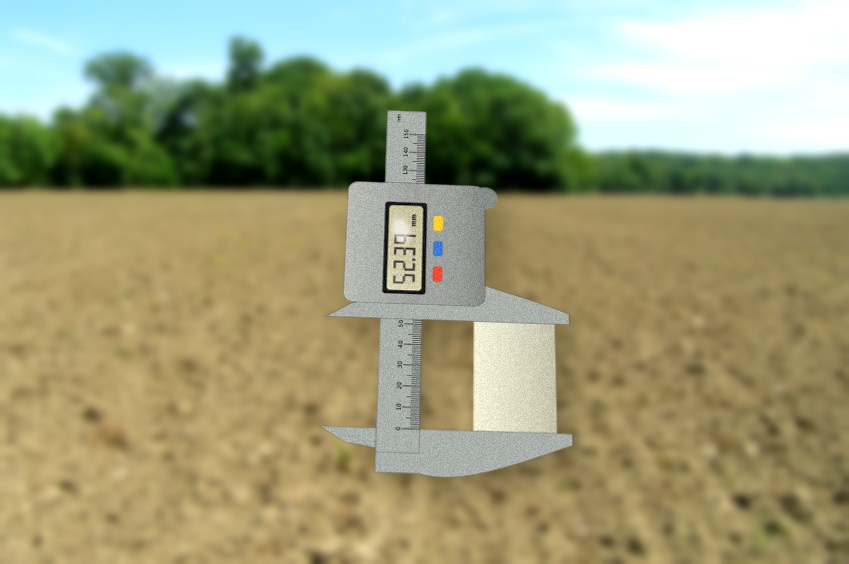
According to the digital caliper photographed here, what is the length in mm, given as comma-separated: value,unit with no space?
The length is 52.39,mm
